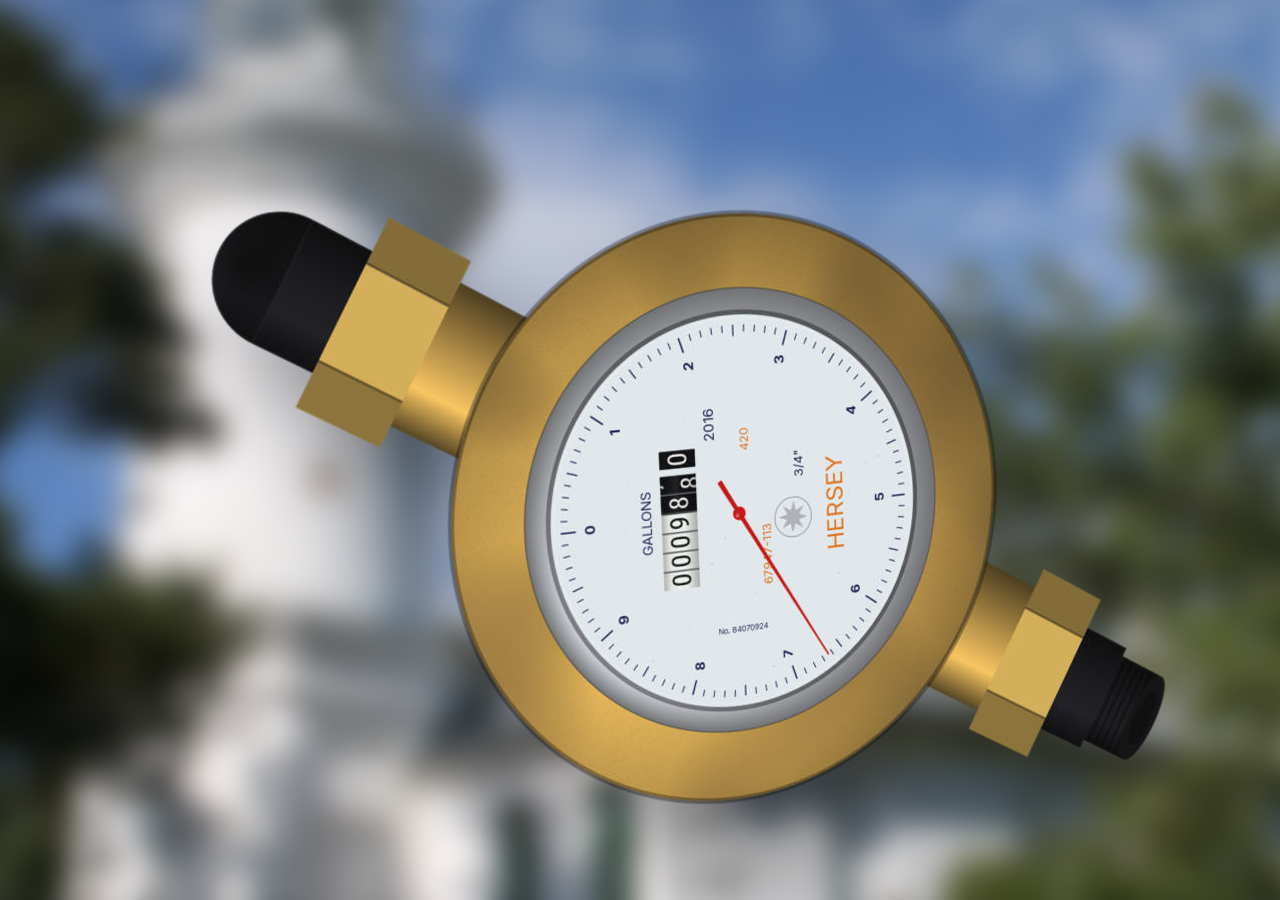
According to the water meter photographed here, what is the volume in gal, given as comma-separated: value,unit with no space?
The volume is 9876.6,gal
